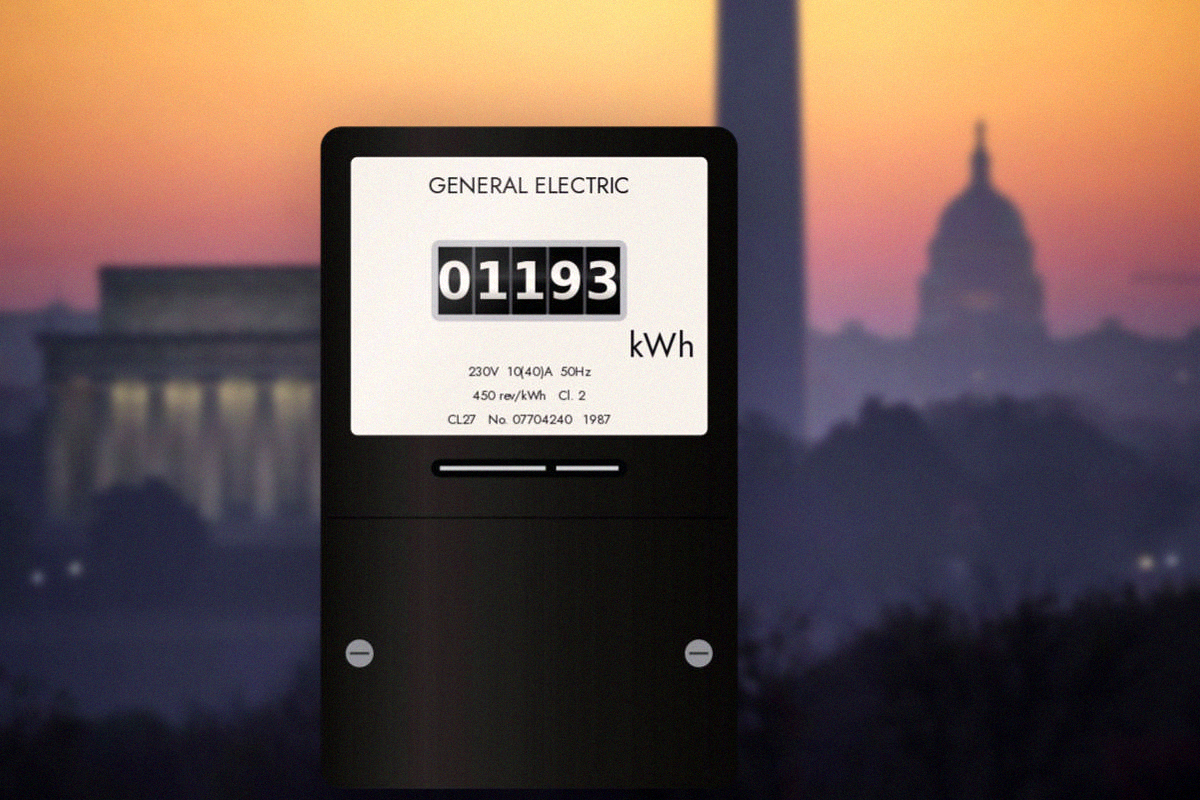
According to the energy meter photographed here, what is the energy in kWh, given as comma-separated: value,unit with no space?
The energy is 1193,kWh
